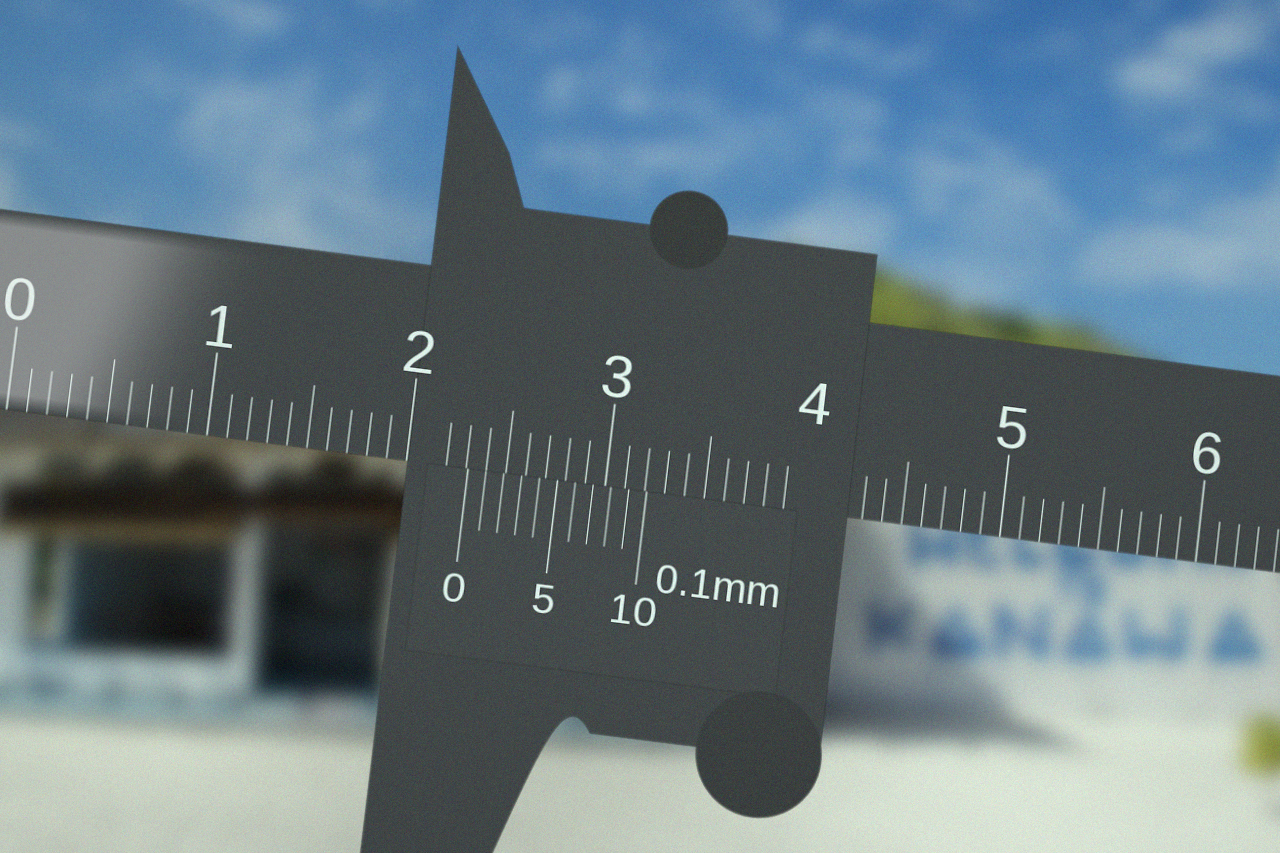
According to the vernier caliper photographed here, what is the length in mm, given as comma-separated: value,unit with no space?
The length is 23.1,mm
